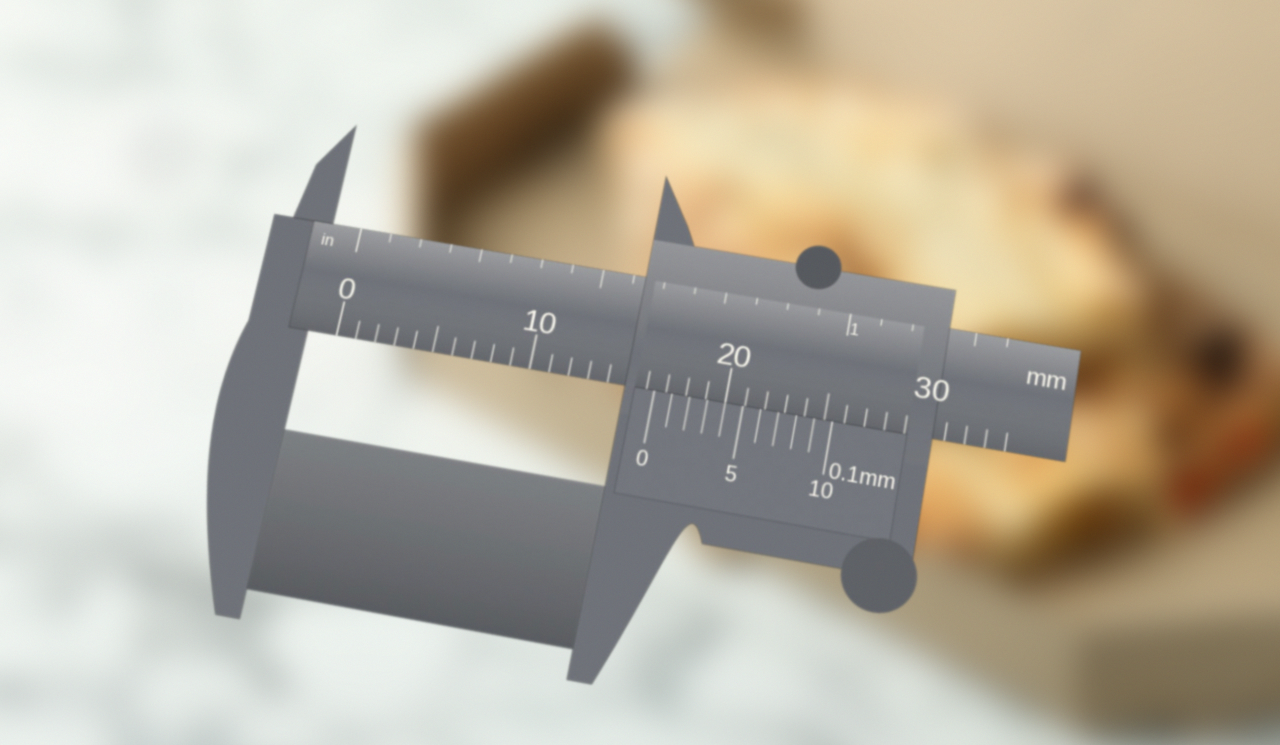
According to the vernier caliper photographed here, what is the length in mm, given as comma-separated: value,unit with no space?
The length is 16.4,mm
